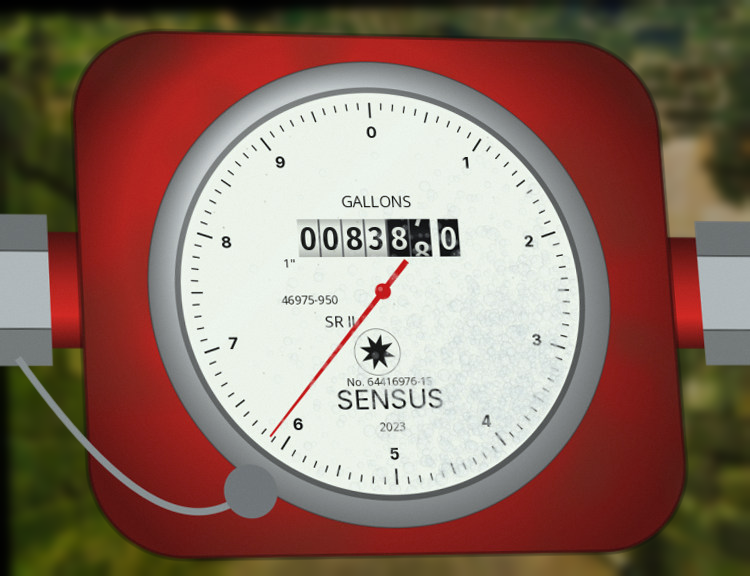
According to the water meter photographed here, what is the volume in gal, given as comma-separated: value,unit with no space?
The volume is 83876.1,gal
